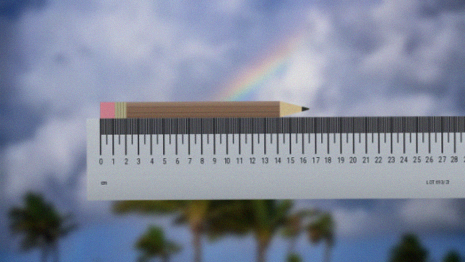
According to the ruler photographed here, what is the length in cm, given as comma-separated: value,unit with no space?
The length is 16.5,cm
